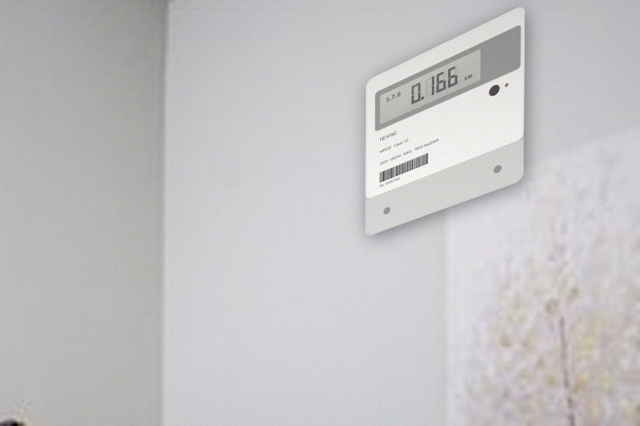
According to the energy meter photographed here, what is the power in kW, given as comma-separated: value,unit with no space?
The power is 0.166,kW
